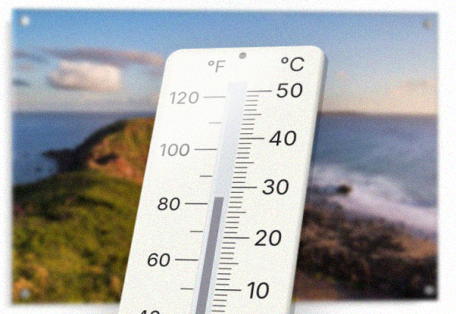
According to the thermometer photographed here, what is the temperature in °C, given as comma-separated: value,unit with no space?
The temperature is 28,°C
